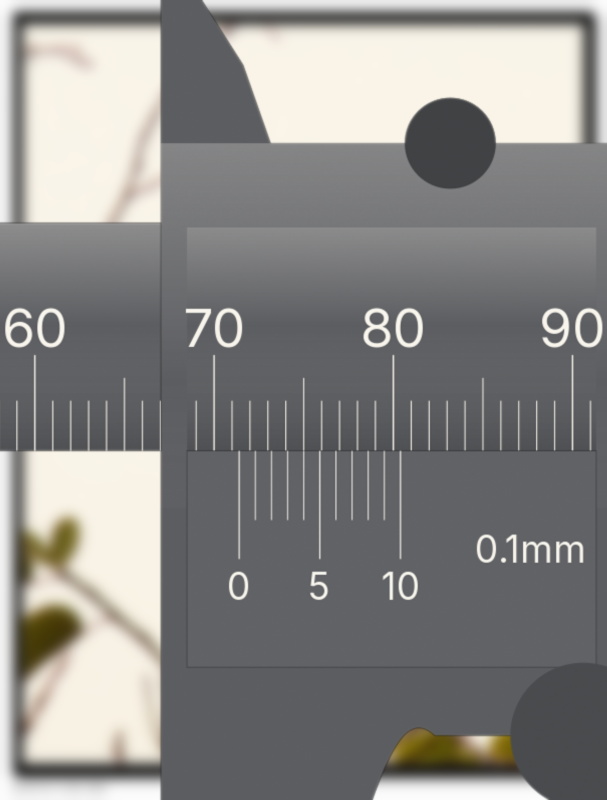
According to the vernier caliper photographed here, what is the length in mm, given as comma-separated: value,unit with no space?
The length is 71.4,mm
